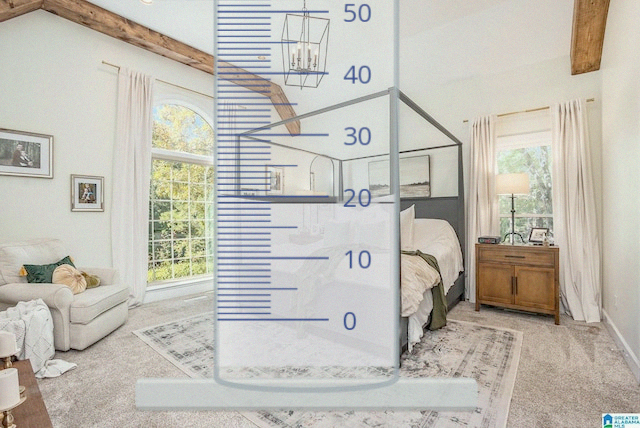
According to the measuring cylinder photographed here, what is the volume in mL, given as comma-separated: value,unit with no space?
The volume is 19,mL
